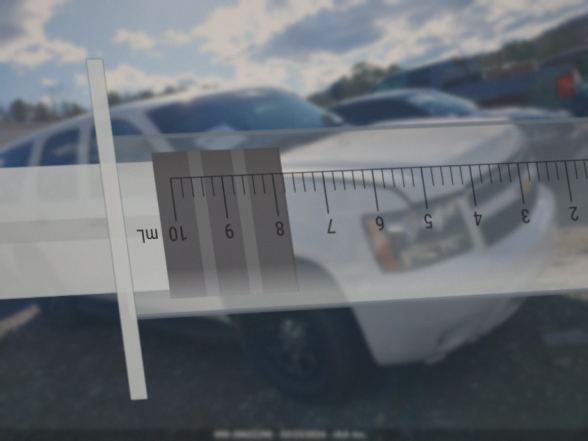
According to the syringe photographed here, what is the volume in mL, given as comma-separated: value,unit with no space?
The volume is 7.8,mL
